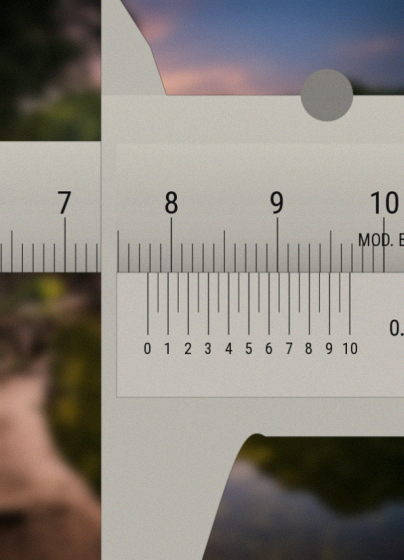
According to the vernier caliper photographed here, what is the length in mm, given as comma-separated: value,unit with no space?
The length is 77.8,mm
